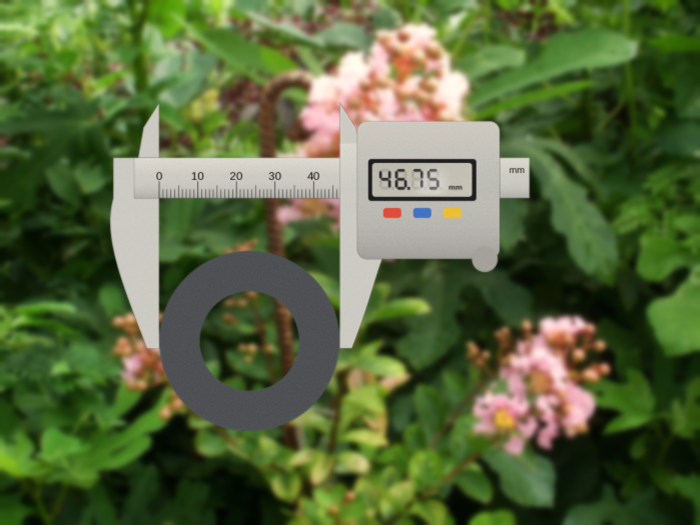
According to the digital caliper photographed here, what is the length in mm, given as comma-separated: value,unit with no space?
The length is 46.75,mm
